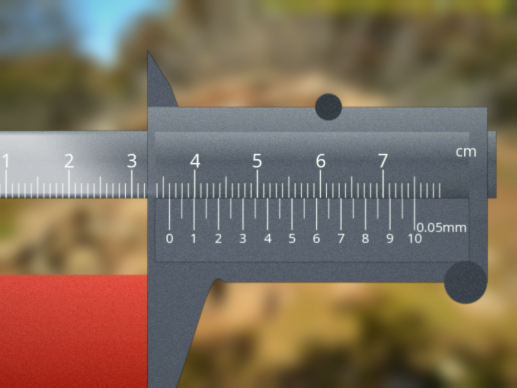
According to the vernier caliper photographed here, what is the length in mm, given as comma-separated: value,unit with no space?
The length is 36.0,mm
